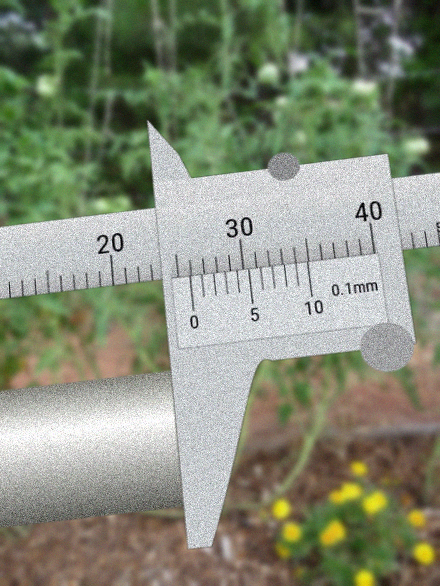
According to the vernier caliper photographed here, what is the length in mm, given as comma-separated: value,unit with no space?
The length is 25.9,mm
